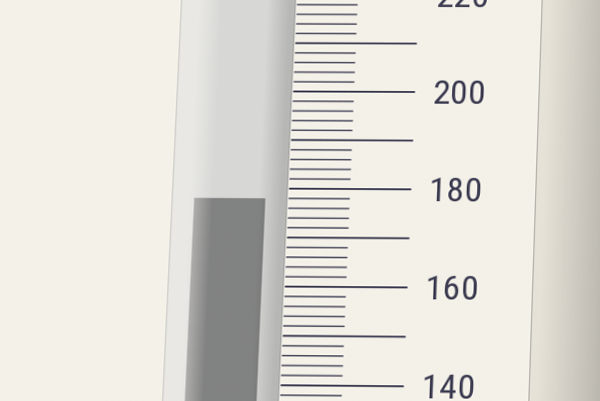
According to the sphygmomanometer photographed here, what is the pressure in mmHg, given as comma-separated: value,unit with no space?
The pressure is 178,mmHg
